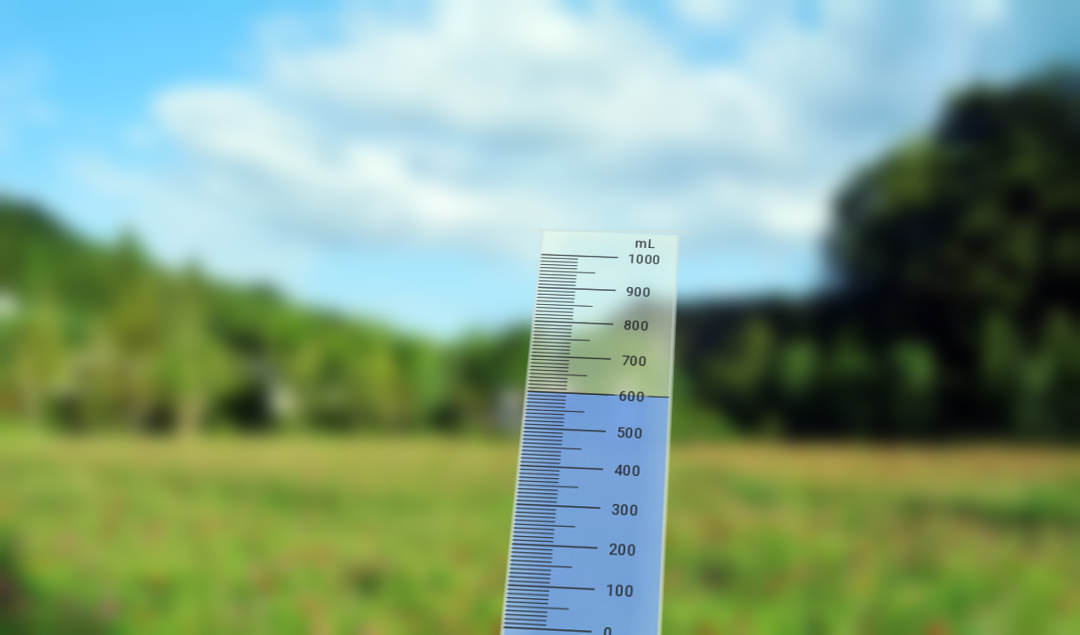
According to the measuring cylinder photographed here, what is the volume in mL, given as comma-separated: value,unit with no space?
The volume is 600,mL
